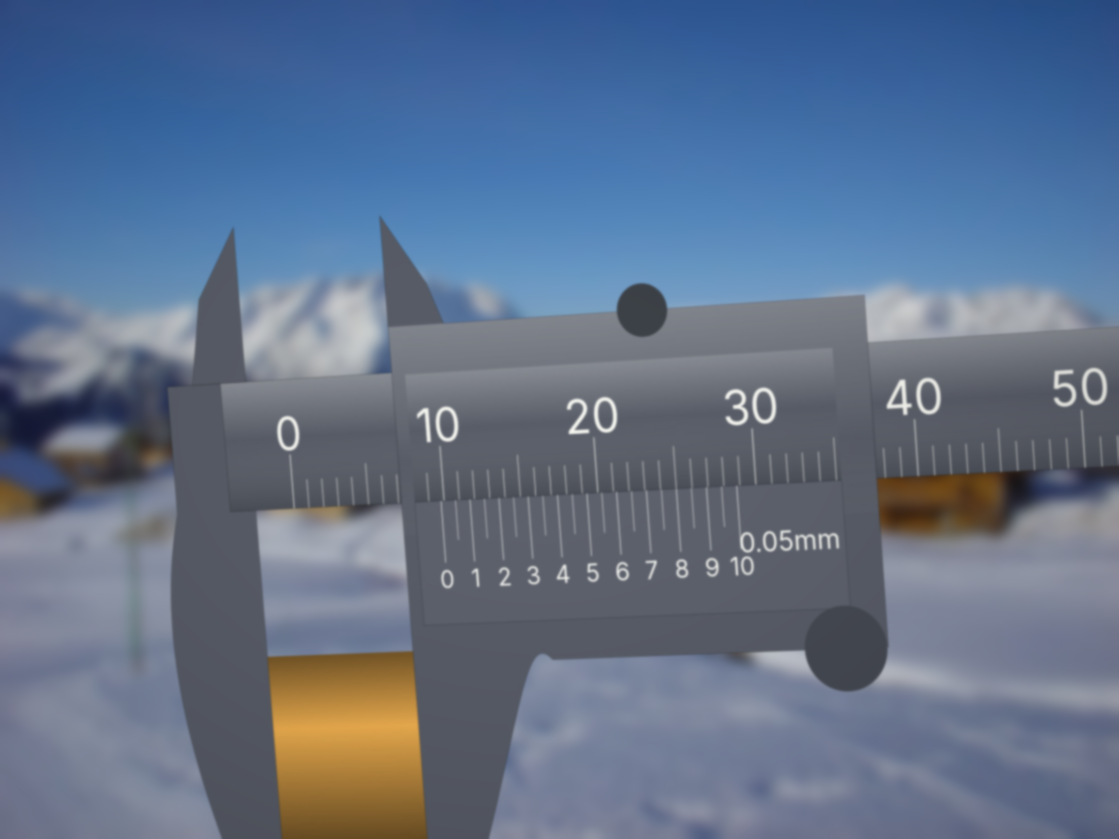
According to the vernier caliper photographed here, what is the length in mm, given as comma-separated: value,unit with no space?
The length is 9.8,mm
